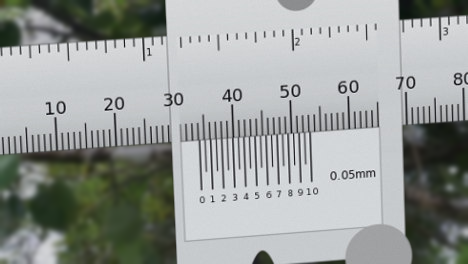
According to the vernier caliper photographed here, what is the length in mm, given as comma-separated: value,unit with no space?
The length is 34.2,mm
